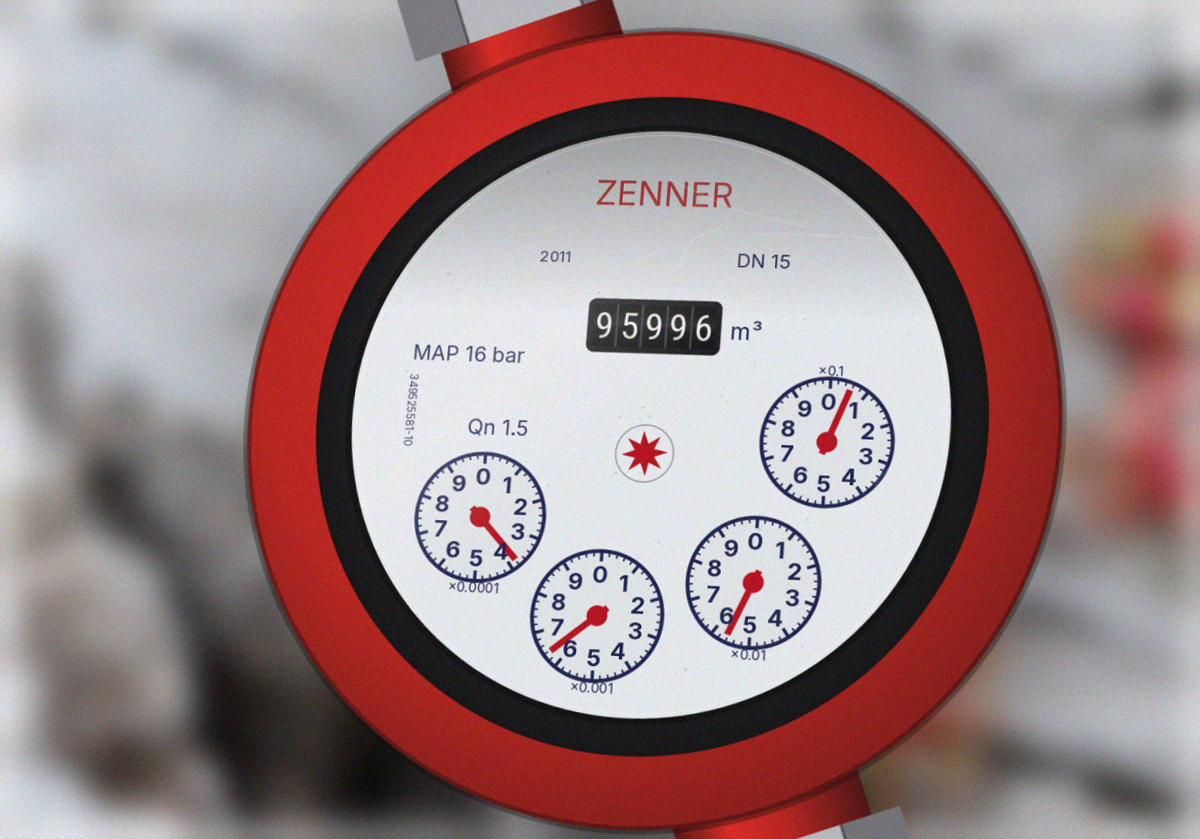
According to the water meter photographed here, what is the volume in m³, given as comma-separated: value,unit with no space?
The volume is 95996.0563,m³
